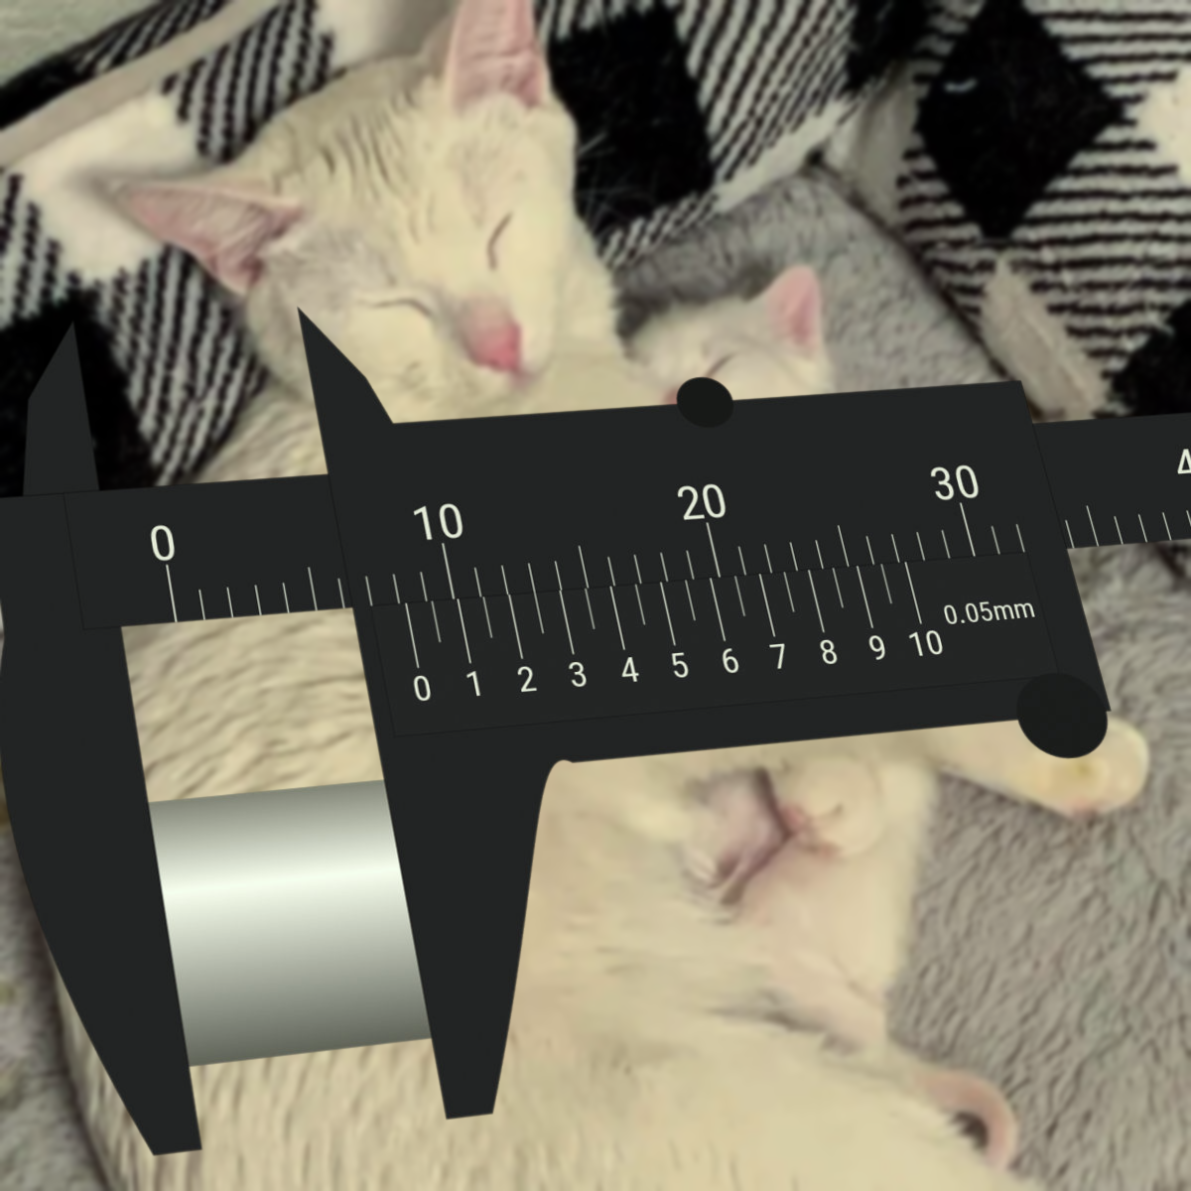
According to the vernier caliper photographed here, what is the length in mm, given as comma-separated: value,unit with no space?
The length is 8.25,mm
